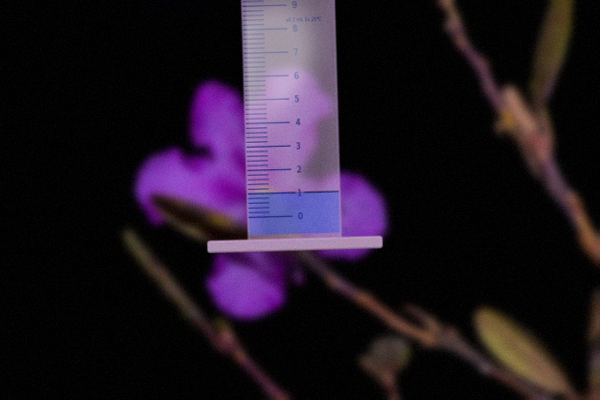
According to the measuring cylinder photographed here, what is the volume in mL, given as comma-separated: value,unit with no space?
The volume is 1,mL
